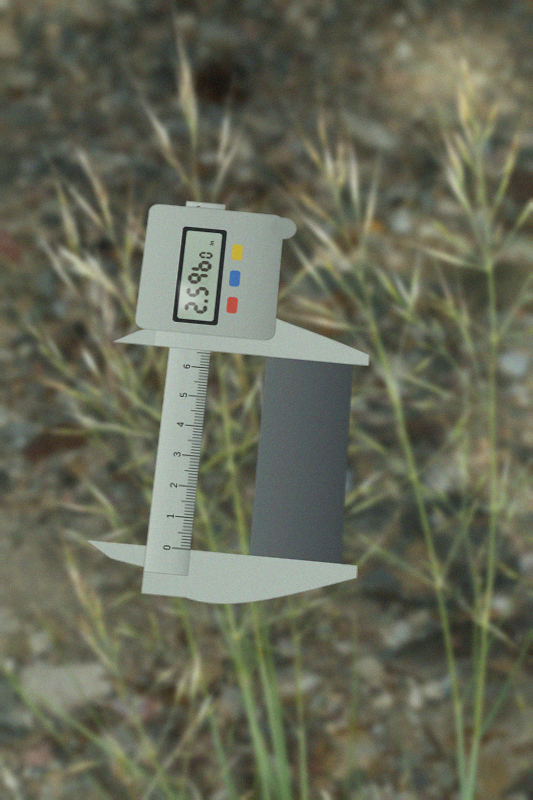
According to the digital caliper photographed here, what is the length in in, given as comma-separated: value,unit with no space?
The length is 2.5960,in
